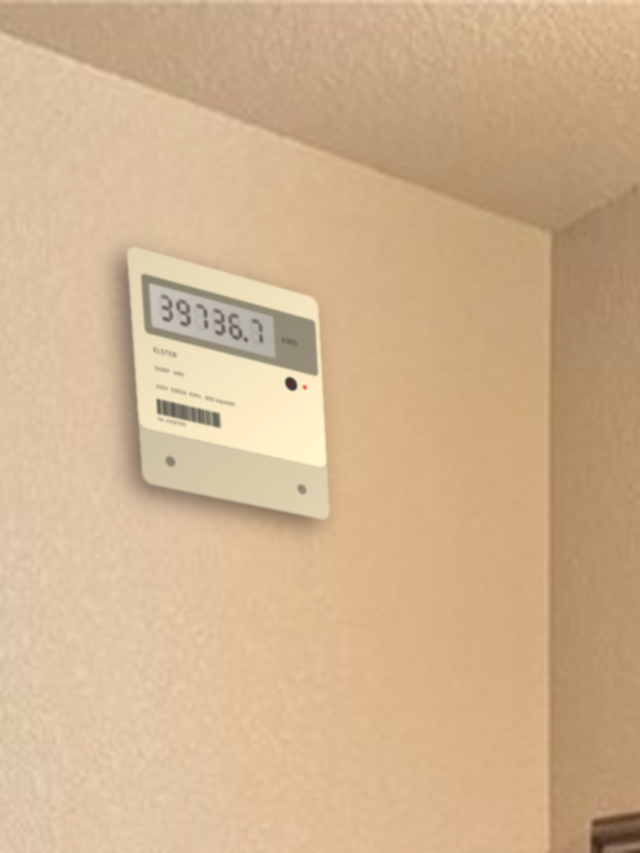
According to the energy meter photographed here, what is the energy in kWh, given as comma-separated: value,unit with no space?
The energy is 39736.7,kWh
